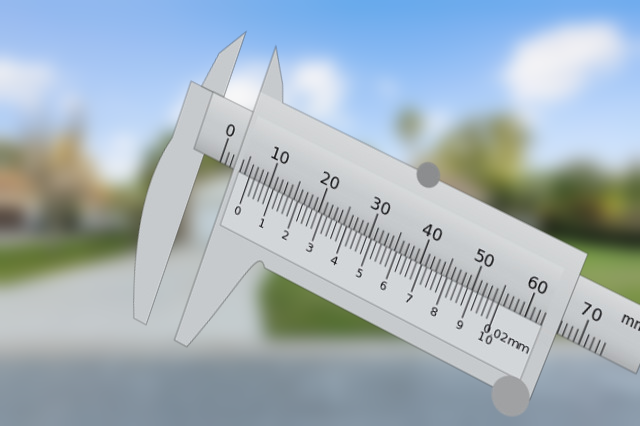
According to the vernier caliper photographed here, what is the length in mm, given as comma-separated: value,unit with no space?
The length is 6.0,mm
